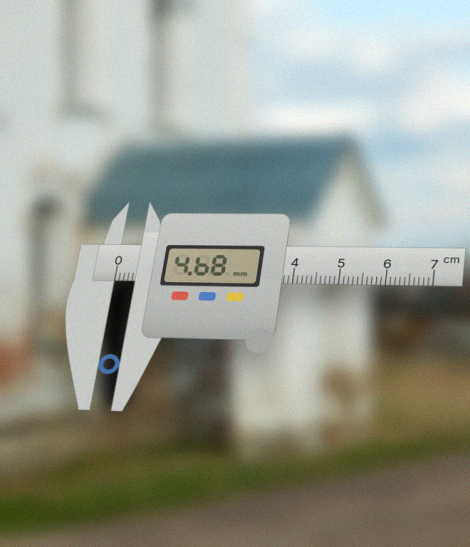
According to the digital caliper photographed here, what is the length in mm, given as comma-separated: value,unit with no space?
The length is 4.68,mm
